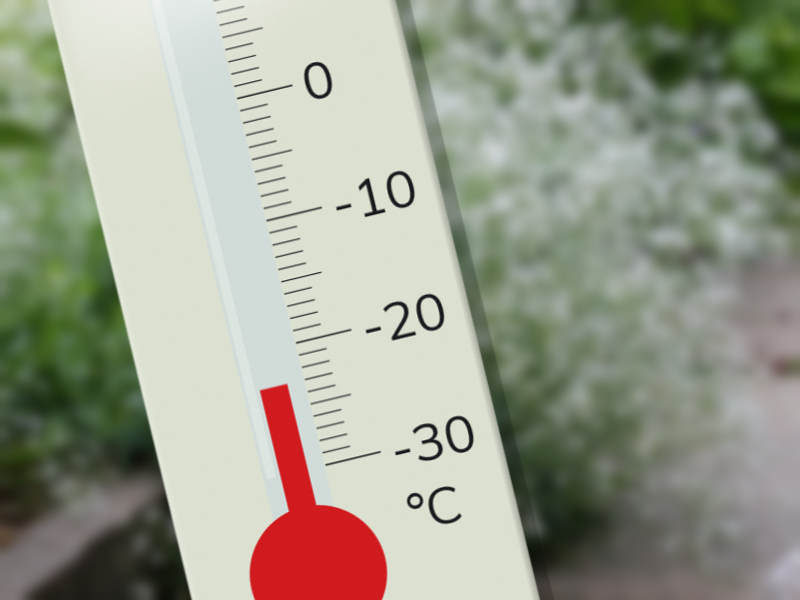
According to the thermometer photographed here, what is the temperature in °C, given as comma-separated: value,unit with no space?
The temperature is -23,°C
